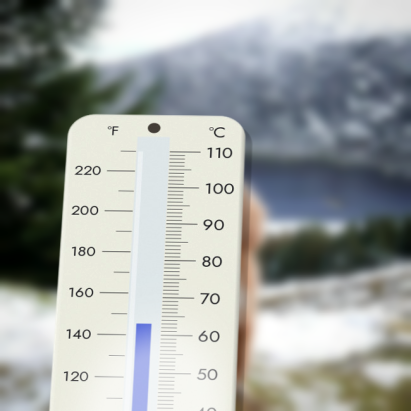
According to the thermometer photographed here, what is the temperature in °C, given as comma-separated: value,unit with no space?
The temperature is 63,°C
